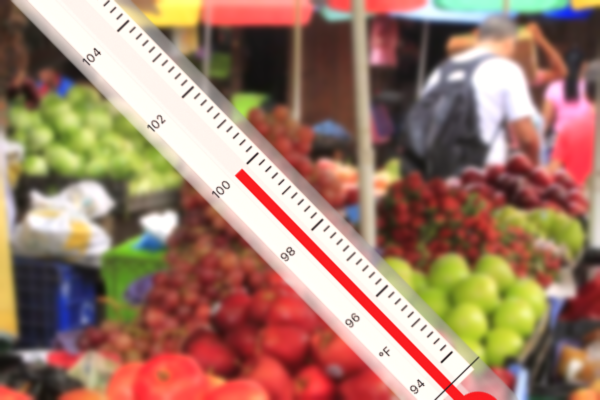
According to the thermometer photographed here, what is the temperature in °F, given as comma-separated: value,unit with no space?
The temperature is 100,°F
